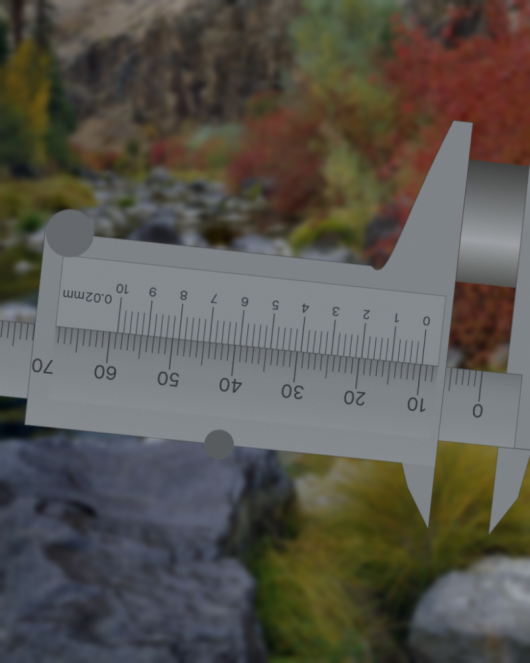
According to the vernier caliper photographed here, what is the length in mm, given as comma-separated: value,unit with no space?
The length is 9.8,mm
